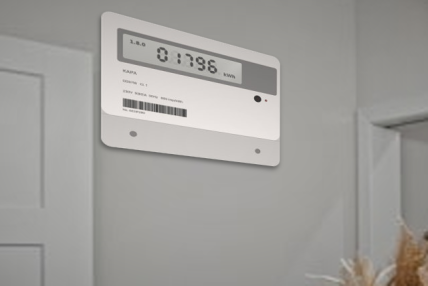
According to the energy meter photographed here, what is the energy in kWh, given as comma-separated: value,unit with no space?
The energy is 1796,kWh
